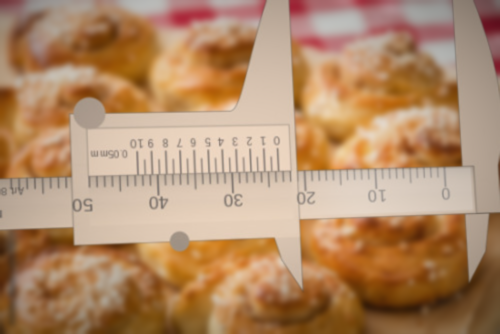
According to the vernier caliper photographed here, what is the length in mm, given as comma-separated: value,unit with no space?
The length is 23.6,mm
